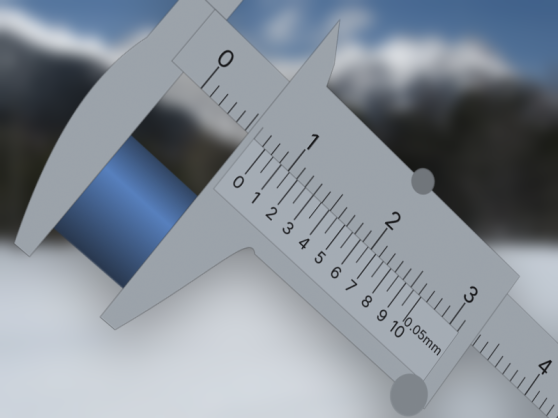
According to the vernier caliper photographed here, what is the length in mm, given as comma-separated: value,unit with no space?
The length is 7.3,mm
